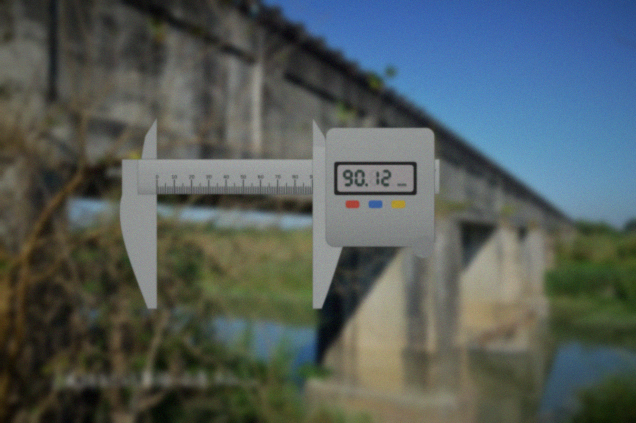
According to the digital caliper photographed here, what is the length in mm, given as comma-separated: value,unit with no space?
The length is 90.12,mm
